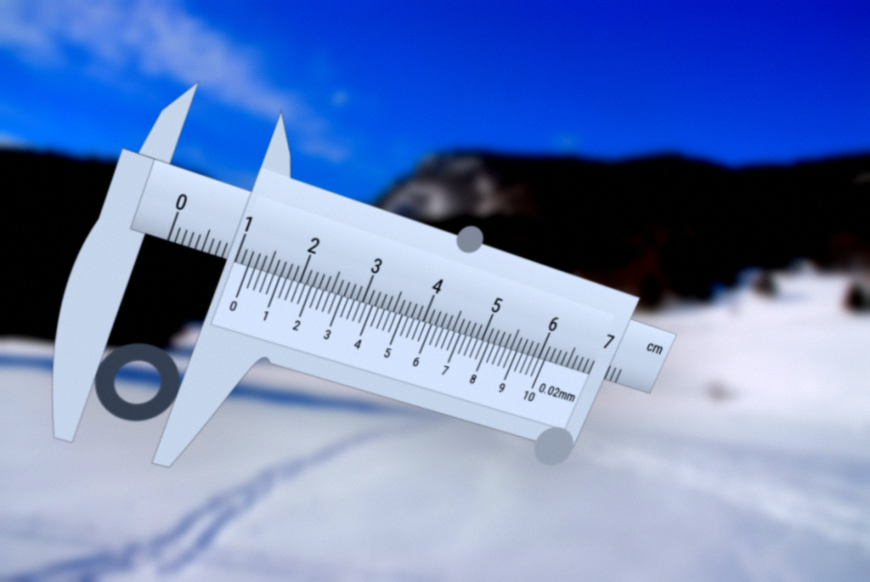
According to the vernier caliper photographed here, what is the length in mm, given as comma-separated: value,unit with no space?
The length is 12.0,mm
